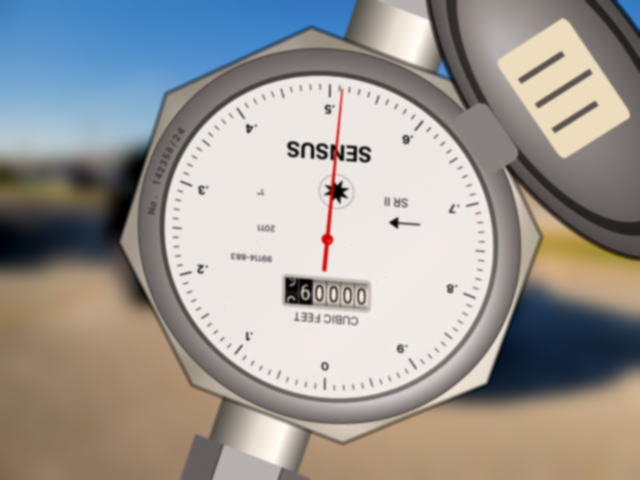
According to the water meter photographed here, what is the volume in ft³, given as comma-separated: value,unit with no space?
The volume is 95.51,ft³
